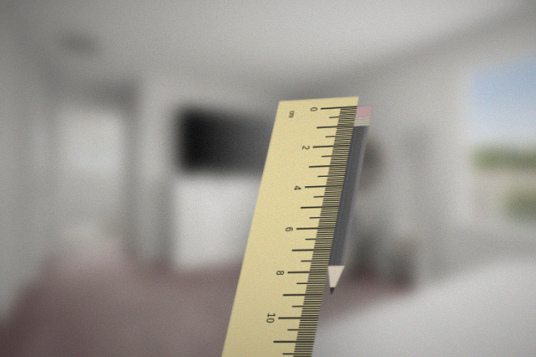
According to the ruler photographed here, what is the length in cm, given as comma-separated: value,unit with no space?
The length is 9,cm
